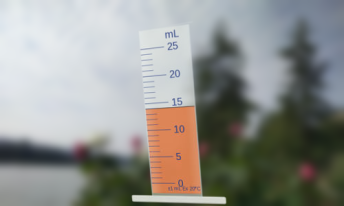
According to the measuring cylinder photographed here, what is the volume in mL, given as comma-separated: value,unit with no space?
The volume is 14,mL
